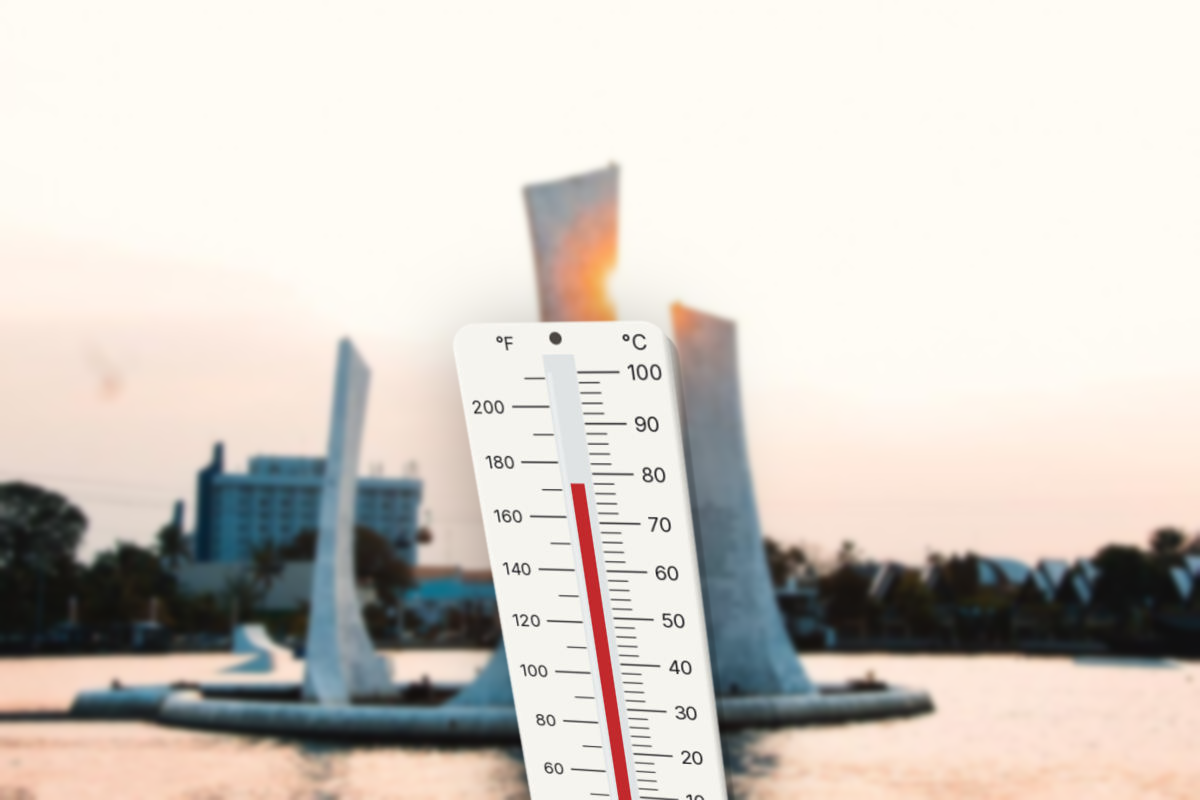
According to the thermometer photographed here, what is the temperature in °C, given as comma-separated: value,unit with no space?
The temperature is 78,°C
